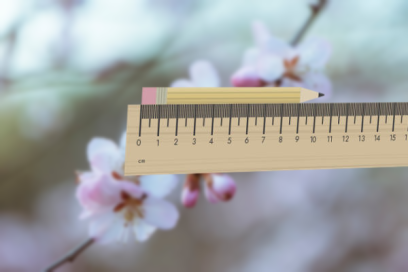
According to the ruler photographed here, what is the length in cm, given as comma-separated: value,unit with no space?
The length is 10.5,cm
